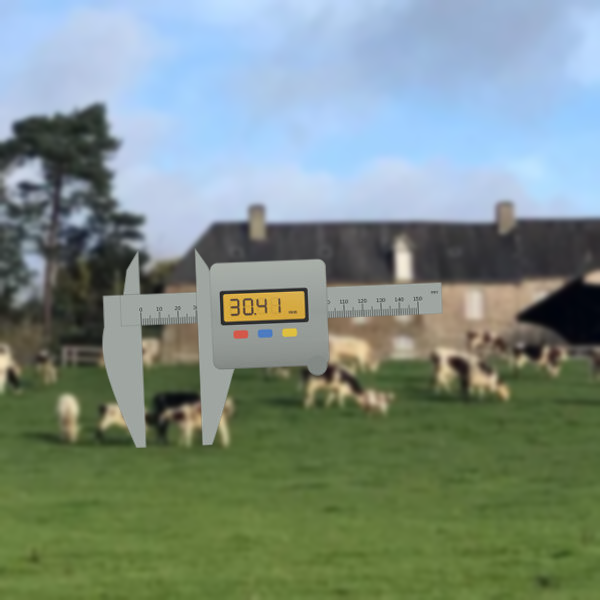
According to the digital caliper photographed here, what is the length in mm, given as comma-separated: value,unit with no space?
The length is 30.41,mm
